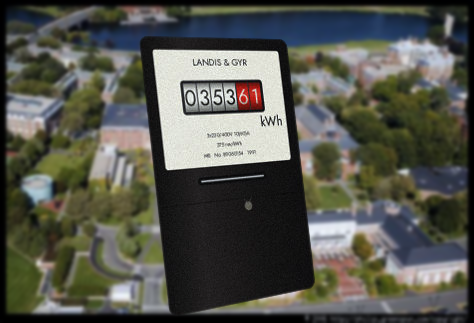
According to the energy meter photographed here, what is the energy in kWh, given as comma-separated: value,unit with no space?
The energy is 353.61,kWh
